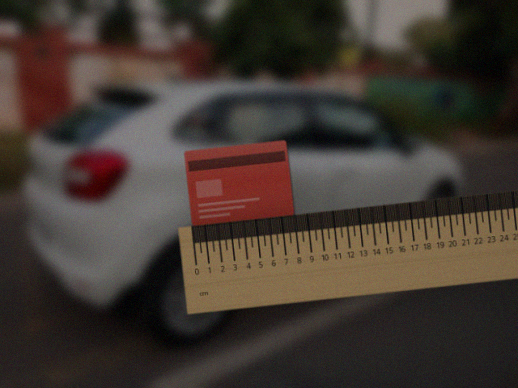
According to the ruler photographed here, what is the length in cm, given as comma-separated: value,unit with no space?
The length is 8,cm
